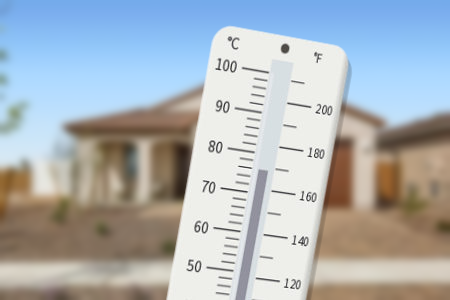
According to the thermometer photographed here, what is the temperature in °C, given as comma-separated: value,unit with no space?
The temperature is 76,°C
